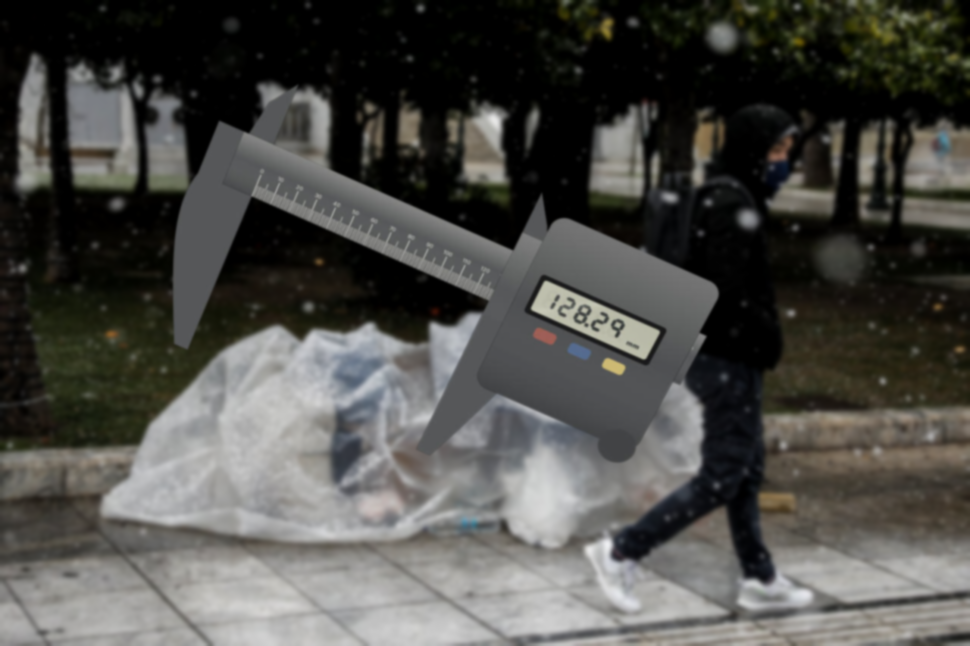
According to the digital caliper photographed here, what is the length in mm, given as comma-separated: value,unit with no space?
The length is 128.29,mm
